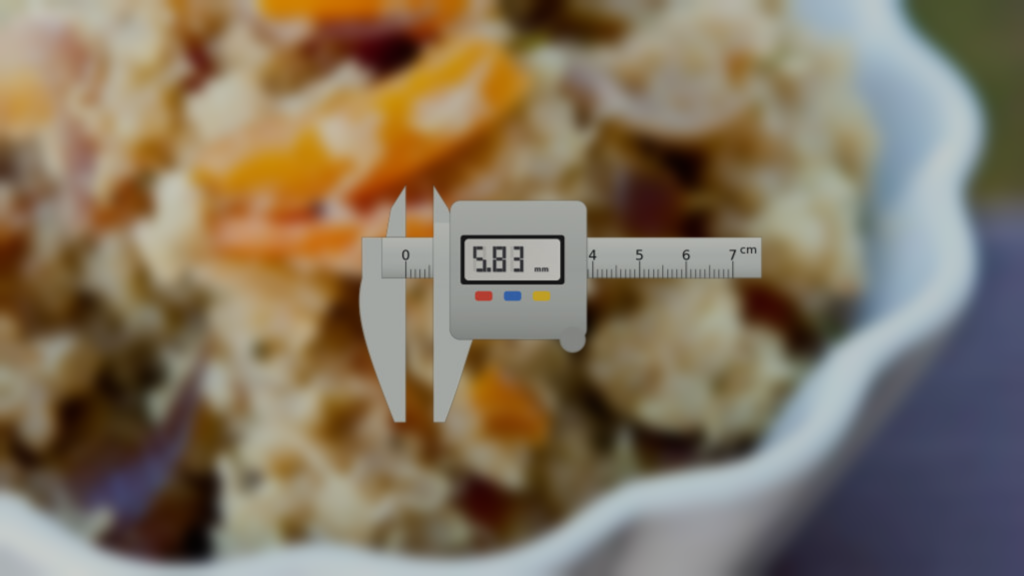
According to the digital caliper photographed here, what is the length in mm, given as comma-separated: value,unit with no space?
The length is 5.83,mm
